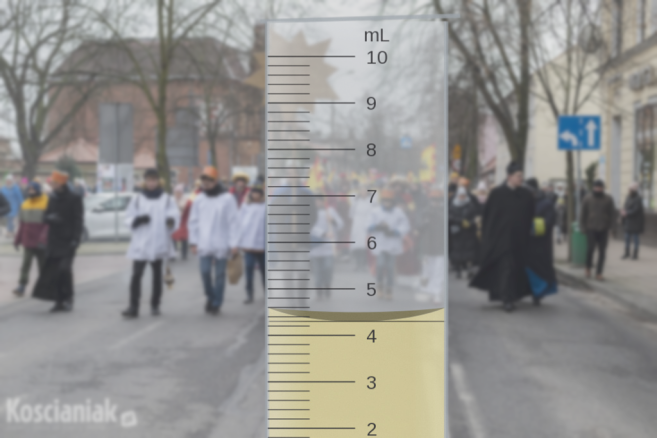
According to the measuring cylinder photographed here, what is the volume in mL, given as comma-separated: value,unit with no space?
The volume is 4.3,mL
